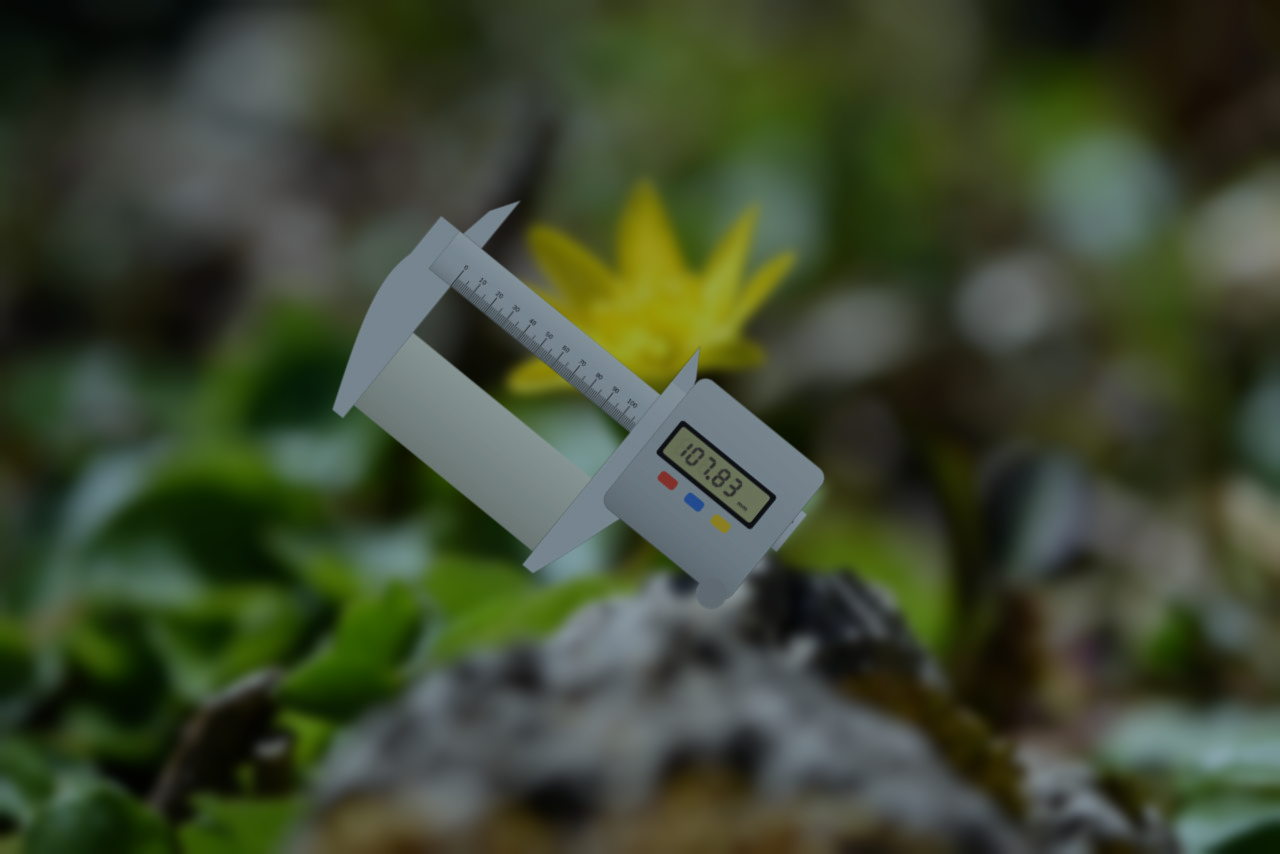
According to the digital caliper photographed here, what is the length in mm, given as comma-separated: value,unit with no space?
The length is 107.83,mm
